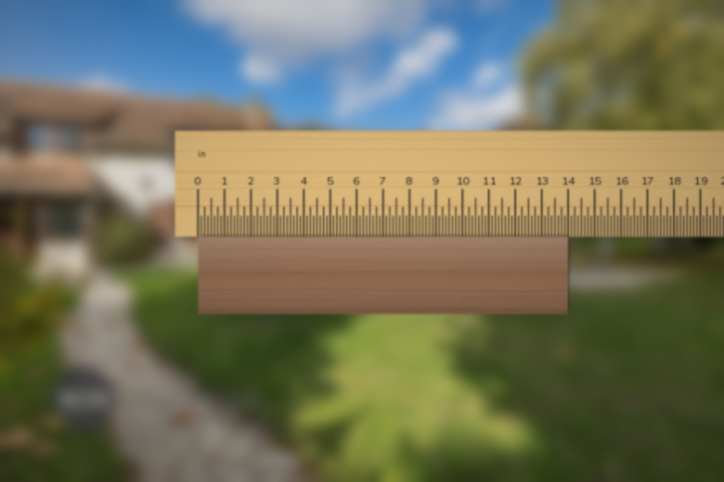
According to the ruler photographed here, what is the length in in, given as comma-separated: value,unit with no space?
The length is 14,in
